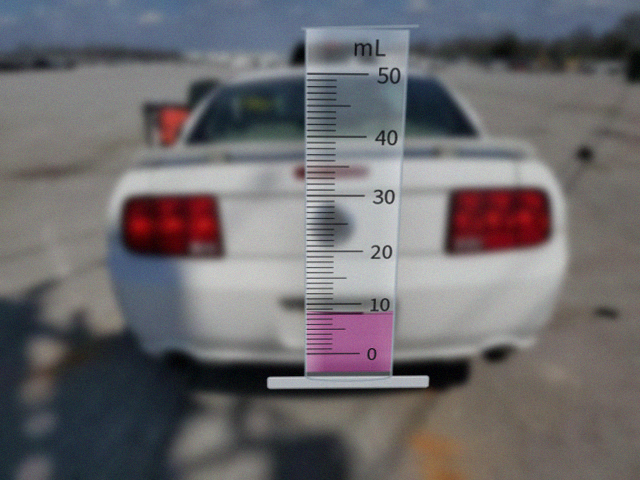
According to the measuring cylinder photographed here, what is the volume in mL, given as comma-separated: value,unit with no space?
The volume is 8,mL
